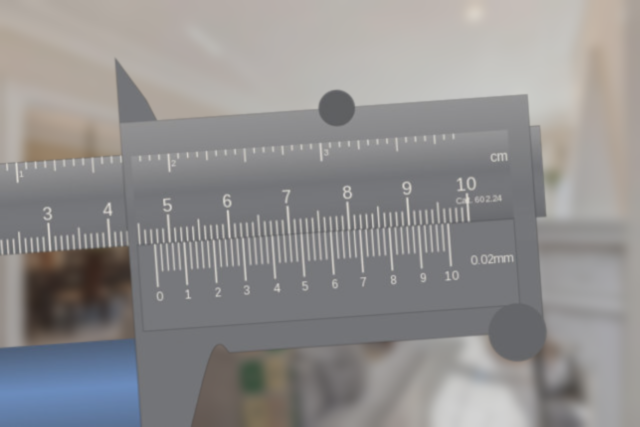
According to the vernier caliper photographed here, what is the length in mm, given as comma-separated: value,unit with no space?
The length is 47.5,mm
